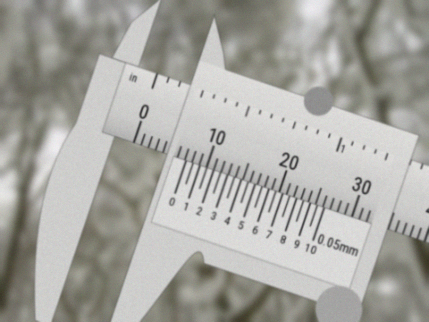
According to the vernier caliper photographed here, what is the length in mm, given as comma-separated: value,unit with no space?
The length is 7.2,mm
